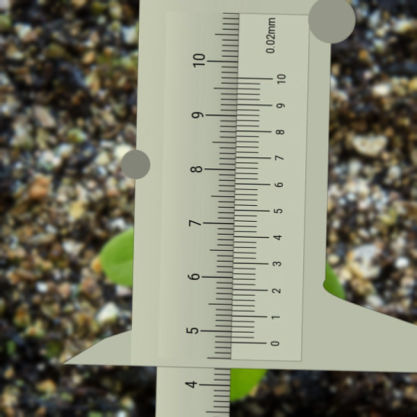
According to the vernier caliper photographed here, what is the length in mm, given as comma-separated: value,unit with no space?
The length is 48.0,mm
